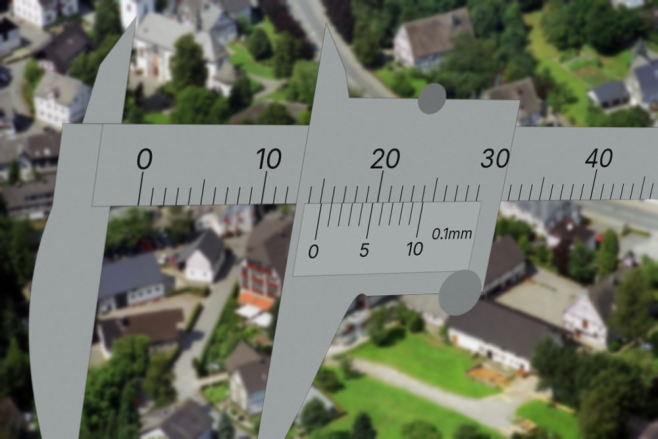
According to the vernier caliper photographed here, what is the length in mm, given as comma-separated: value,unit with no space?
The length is 15.1,mm
